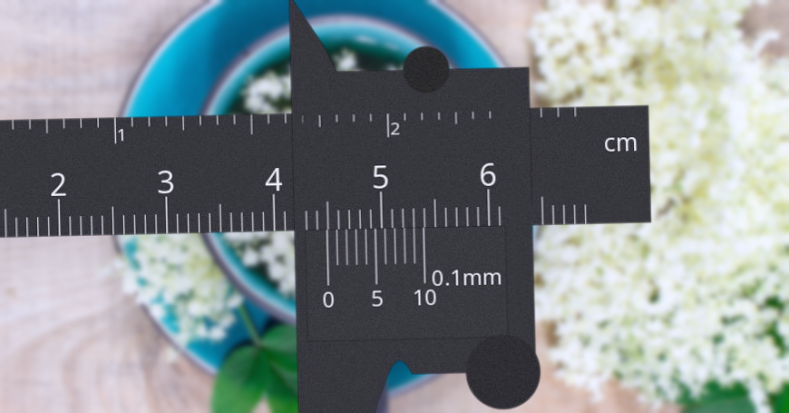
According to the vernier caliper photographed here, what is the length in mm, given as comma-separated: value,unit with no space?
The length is 44.9,mm
